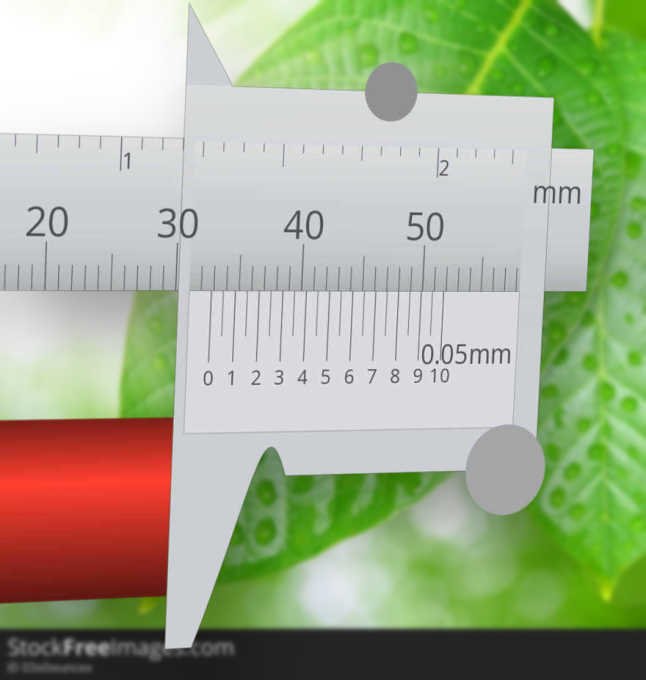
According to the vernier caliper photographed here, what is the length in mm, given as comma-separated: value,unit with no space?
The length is 32.8,mm
